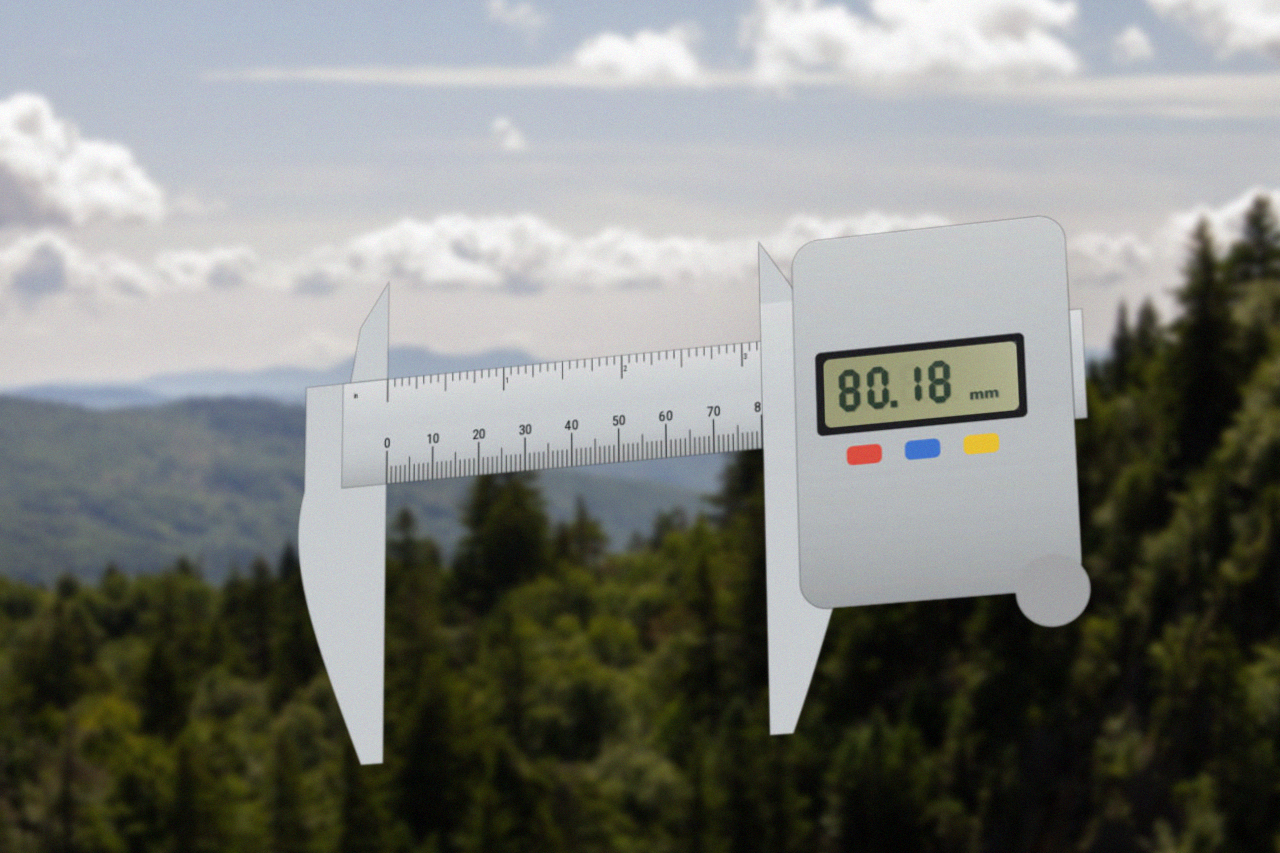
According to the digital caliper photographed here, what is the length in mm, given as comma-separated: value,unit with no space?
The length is 80.18,mm
